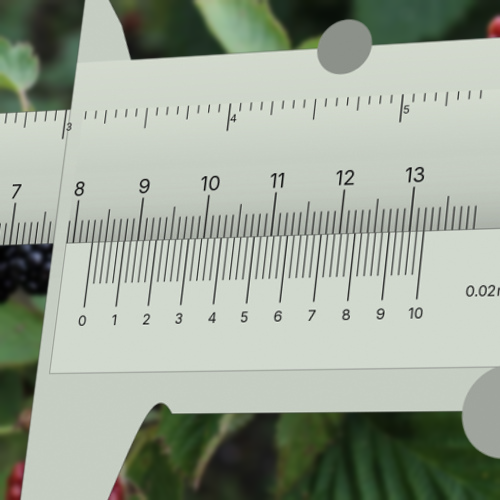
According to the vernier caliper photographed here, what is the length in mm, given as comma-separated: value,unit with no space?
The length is 83.0,mm
